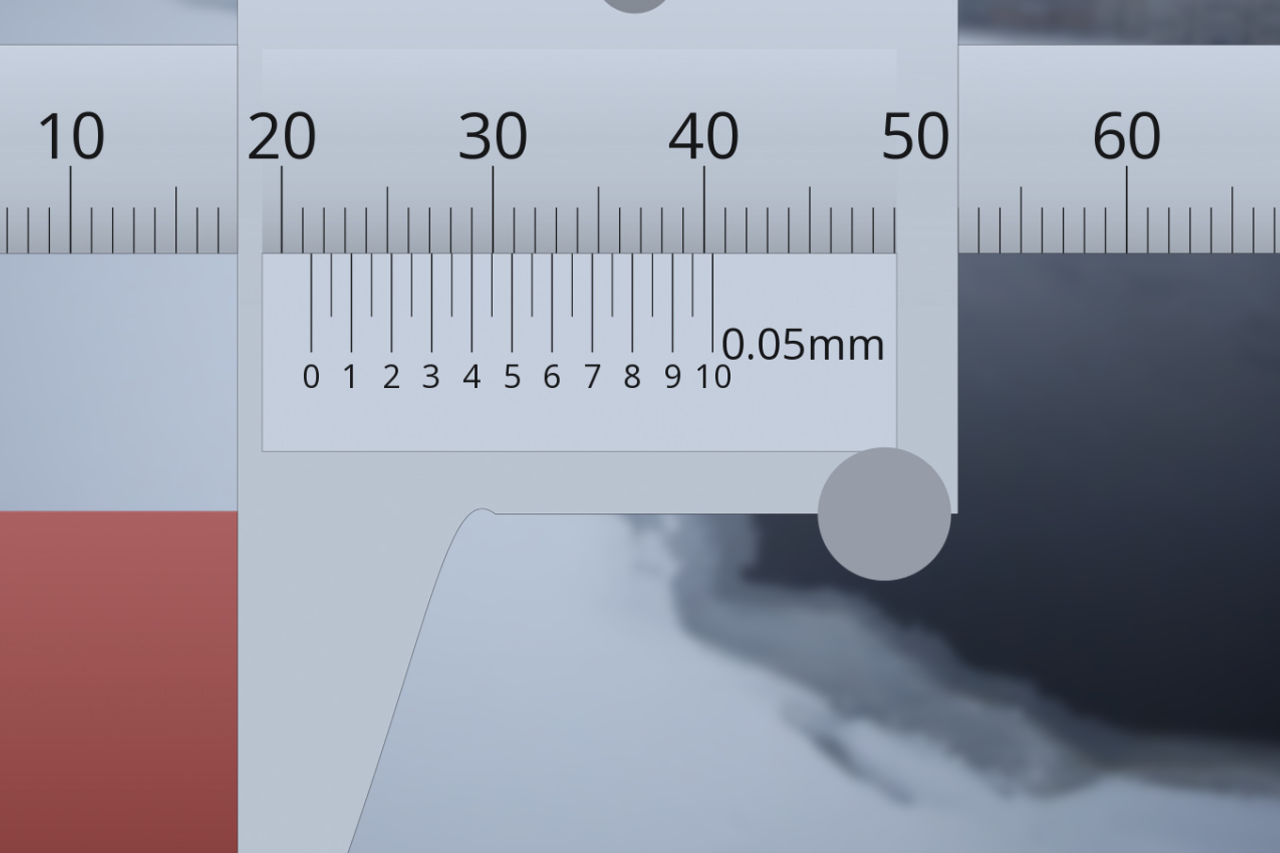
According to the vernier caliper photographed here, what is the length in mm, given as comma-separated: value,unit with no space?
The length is 21.4,mm
